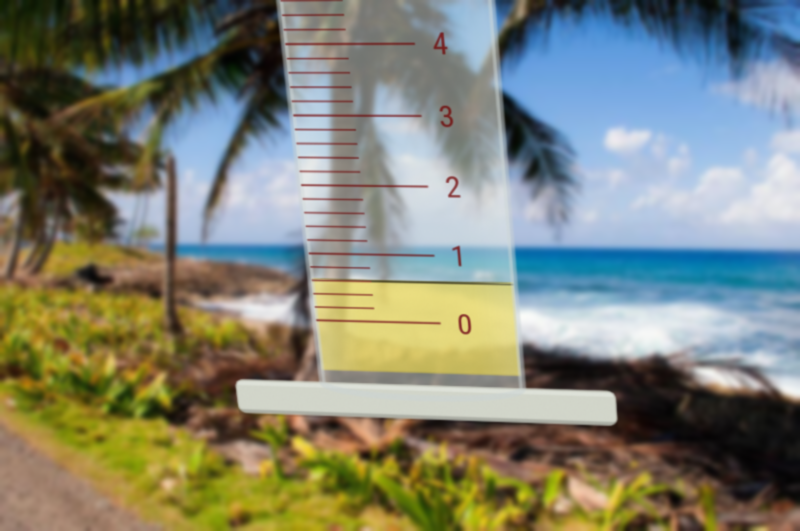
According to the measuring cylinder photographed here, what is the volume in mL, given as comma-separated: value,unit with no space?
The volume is 0.6,mL
